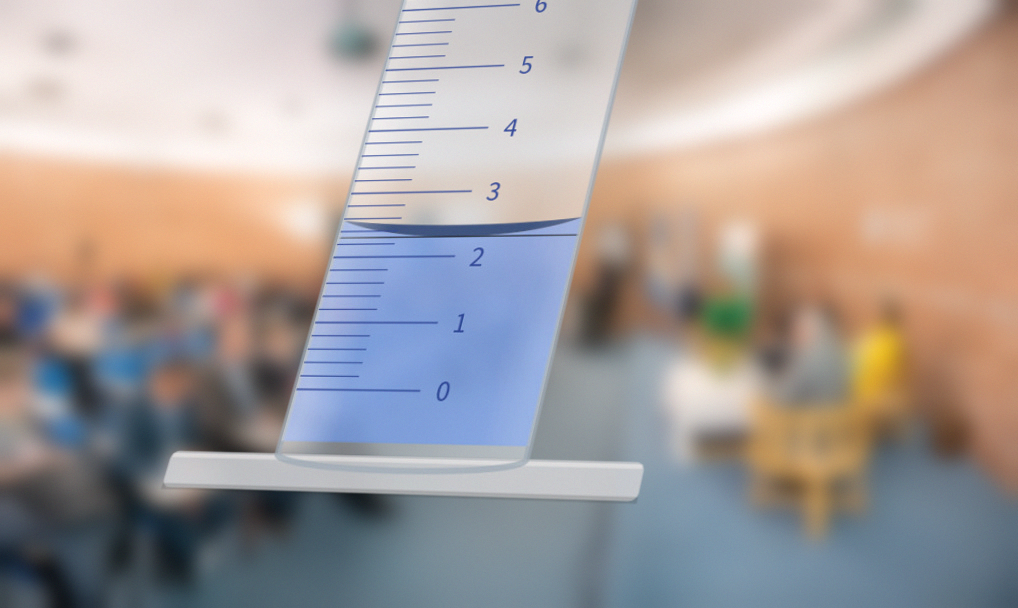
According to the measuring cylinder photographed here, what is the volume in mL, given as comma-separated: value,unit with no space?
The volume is 2.3,mL
